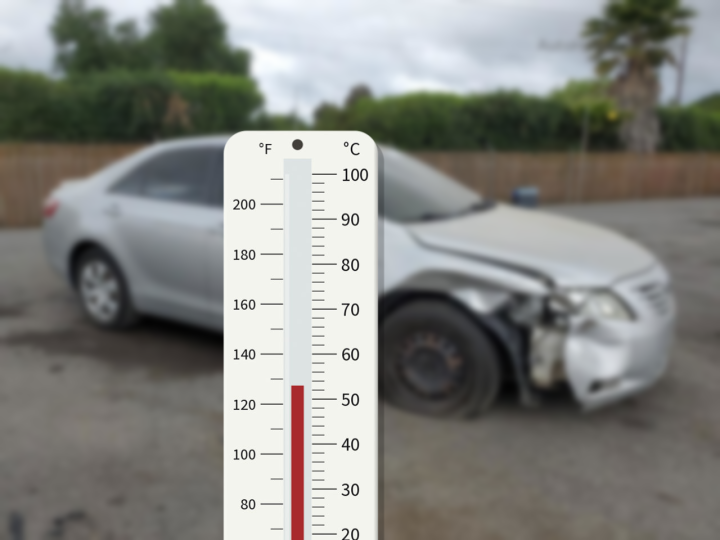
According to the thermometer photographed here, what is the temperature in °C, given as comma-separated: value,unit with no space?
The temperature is 53,°C
